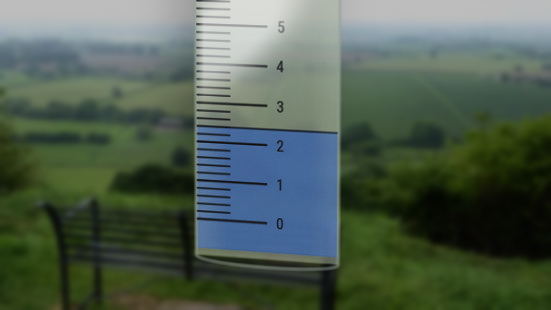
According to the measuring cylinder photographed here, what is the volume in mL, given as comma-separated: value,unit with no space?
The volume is 2.4,mL
